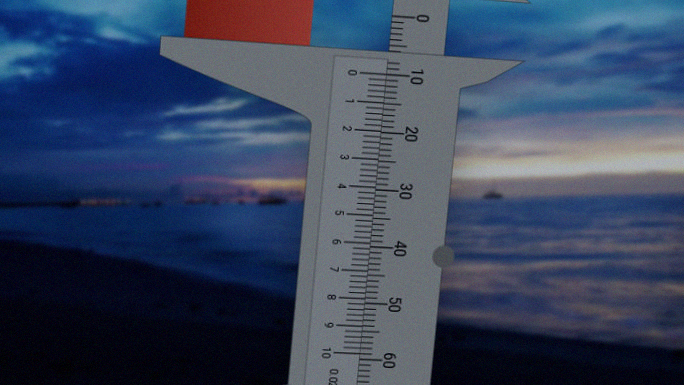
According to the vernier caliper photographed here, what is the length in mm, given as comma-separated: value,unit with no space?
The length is 10.0,mm
